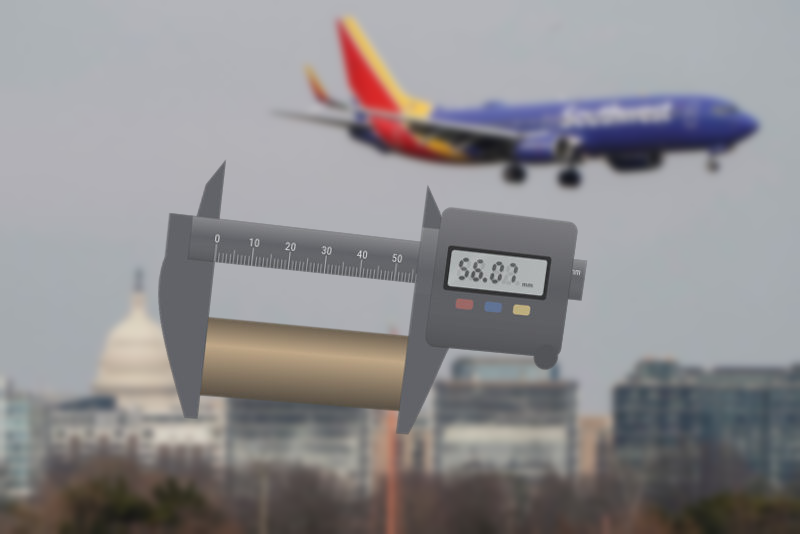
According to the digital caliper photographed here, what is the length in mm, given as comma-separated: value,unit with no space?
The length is 56.07,mm
